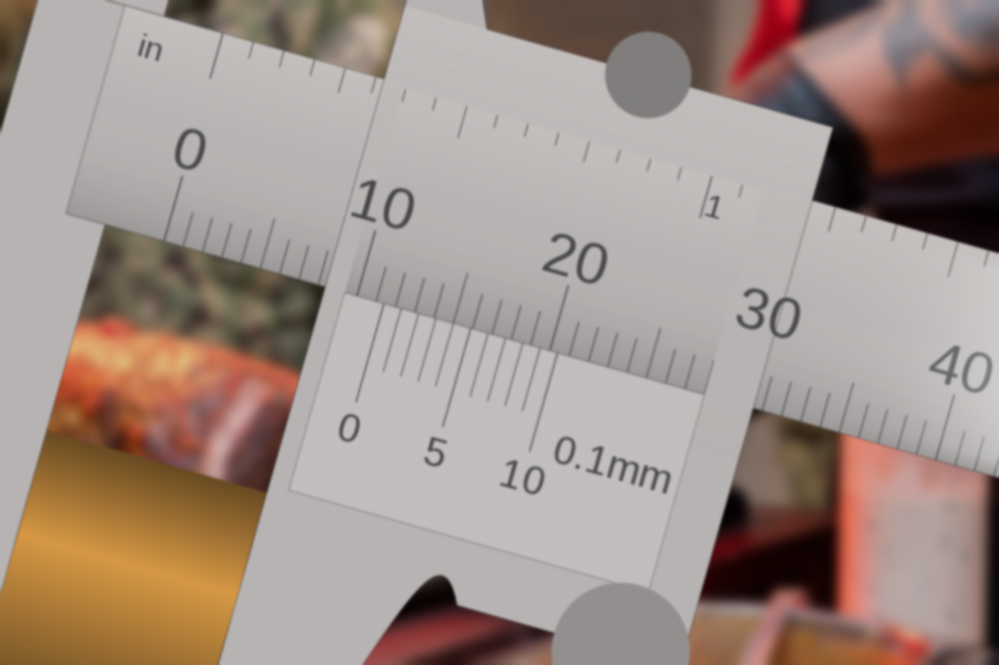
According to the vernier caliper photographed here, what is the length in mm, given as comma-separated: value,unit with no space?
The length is 11.4,mm
